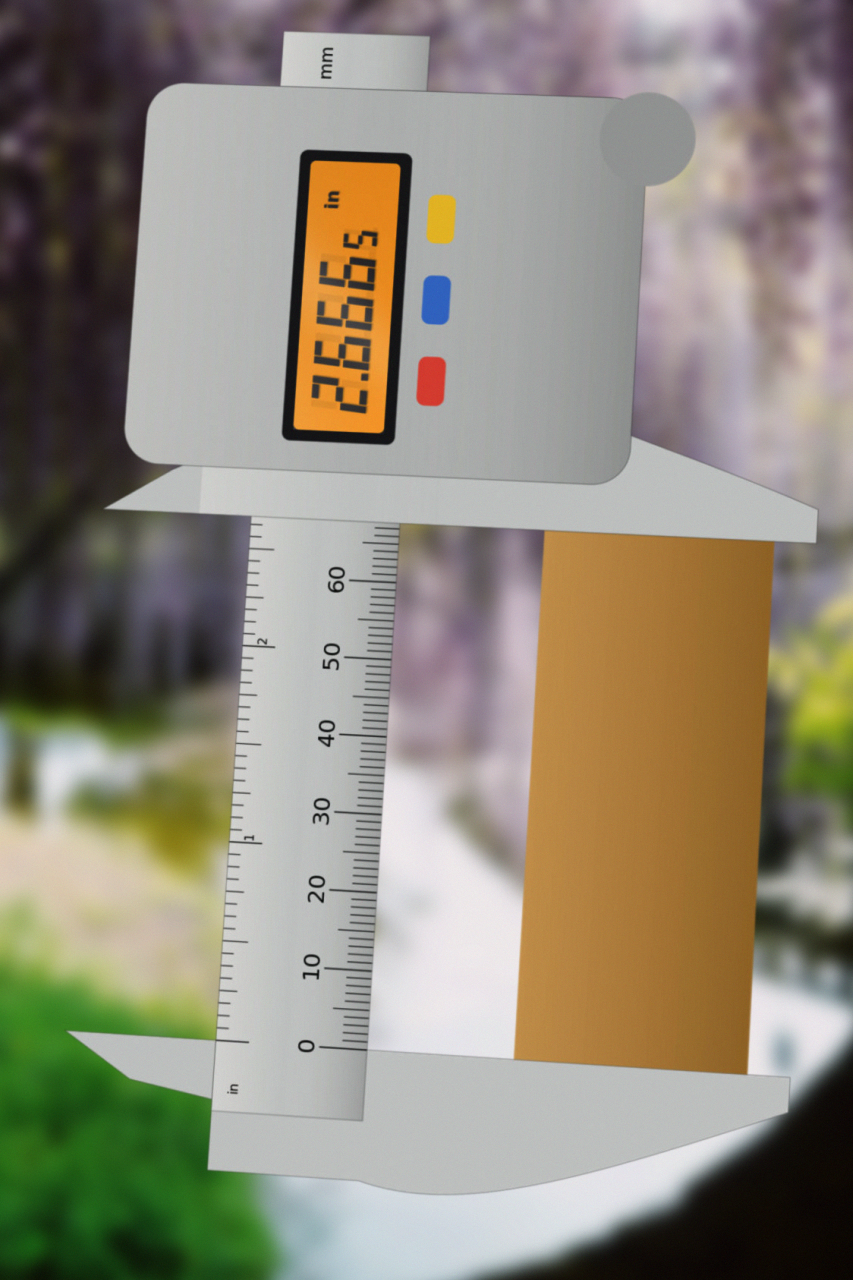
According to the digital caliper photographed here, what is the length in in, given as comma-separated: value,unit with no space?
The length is 2.6665,in
